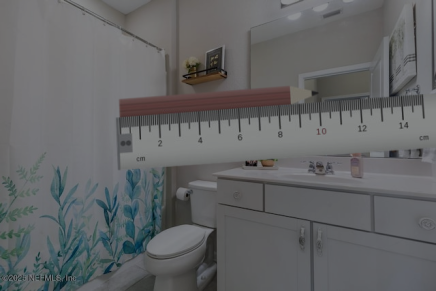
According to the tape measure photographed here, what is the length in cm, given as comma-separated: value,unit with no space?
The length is 10,cm
